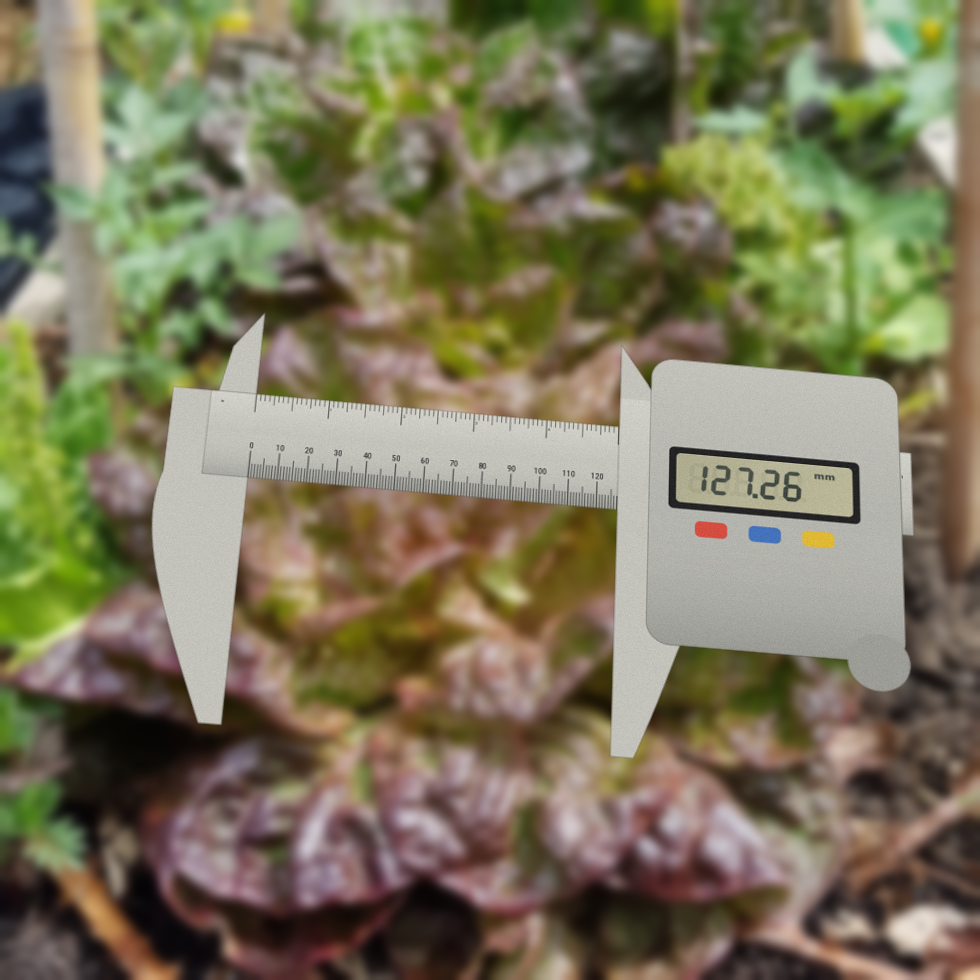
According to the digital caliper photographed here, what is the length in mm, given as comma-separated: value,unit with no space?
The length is 127.26,mm
